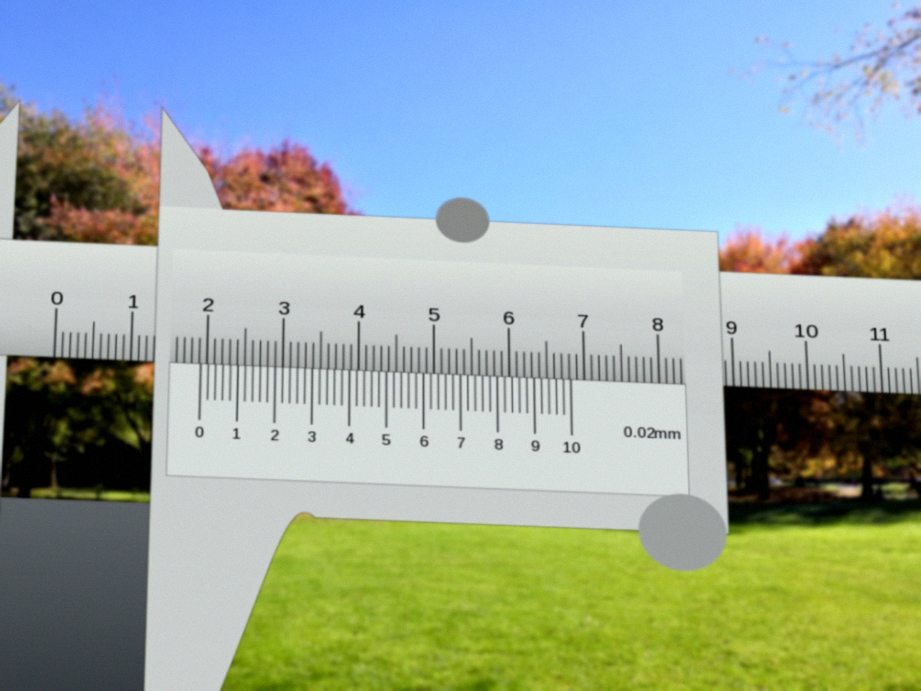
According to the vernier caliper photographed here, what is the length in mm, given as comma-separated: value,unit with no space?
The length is 19.2,mm
